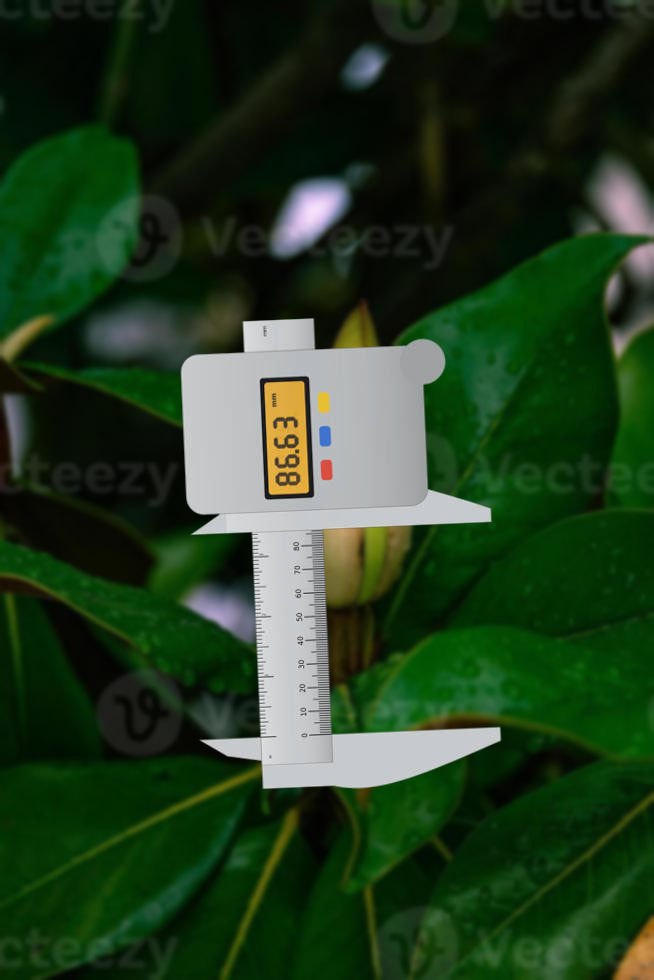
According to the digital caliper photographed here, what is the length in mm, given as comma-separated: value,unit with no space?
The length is 86.63,mm
